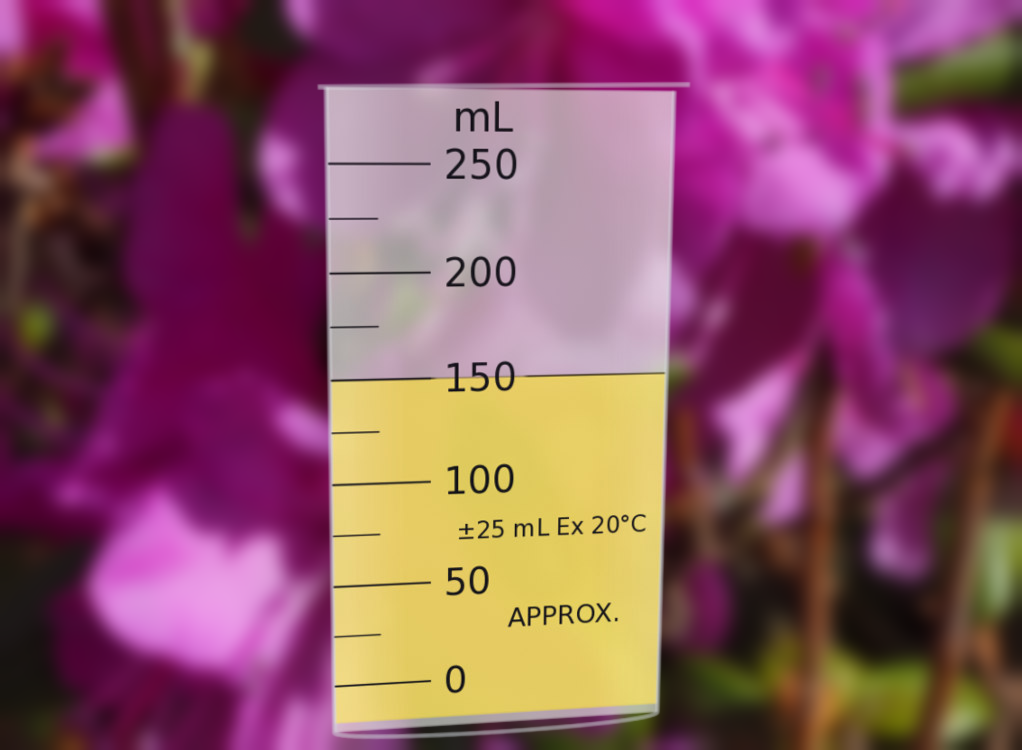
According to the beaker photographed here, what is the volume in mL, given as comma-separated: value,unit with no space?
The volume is 150,mL
